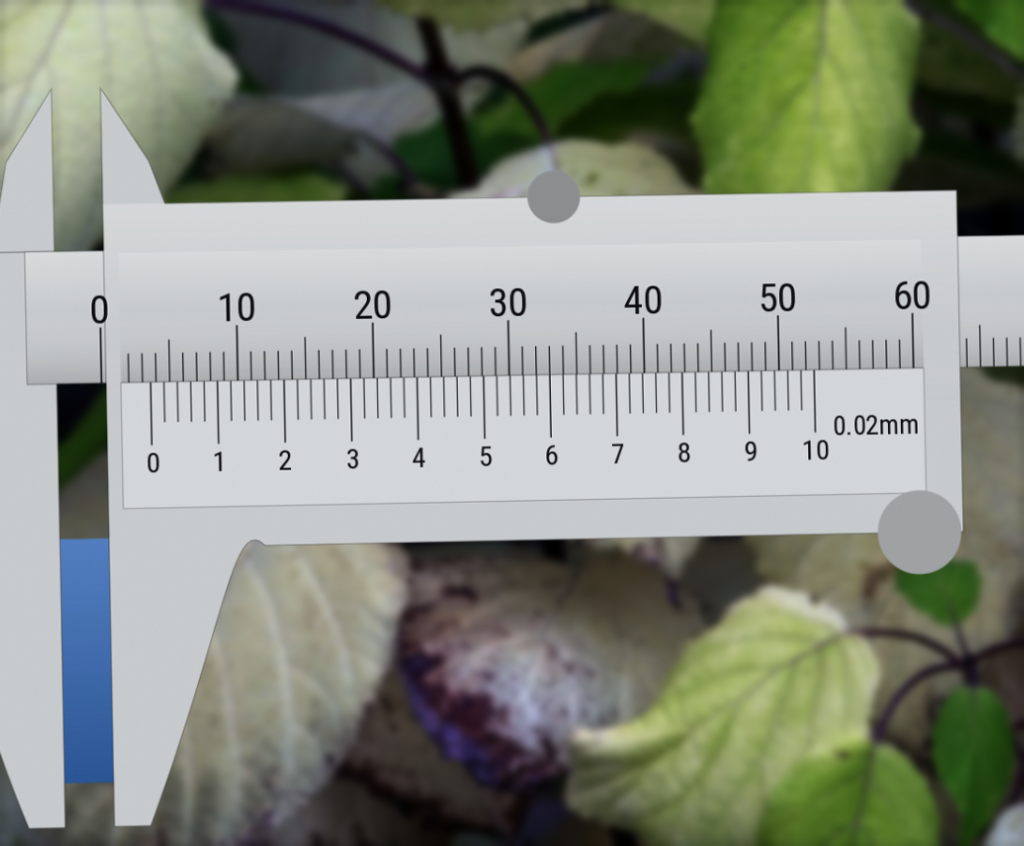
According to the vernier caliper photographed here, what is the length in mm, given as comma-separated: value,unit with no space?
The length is 3.6,mm
